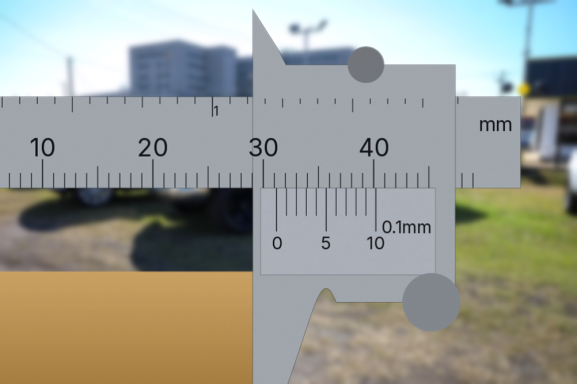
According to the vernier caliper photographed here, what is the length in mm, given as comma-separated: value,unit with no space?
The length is 31.2,mm
